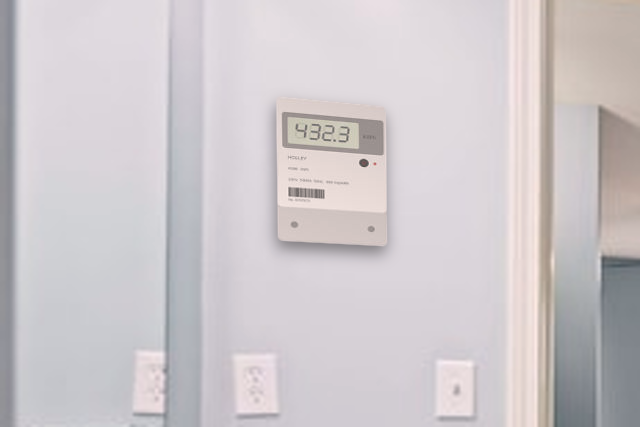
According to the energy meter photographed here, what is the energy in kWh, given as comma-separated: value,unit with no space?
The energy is 432.3,kWh
